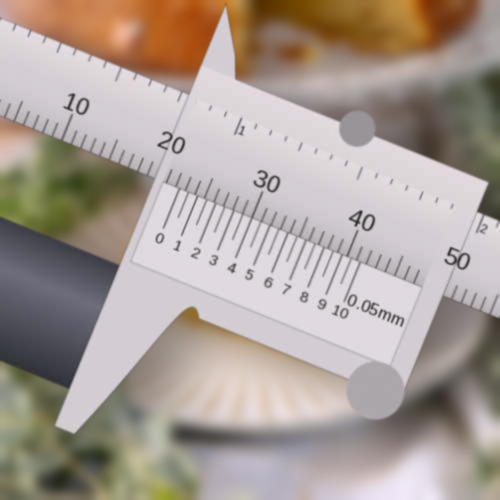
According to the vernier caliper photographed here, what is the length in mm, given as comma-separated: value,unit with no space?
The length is 22.4,mm
